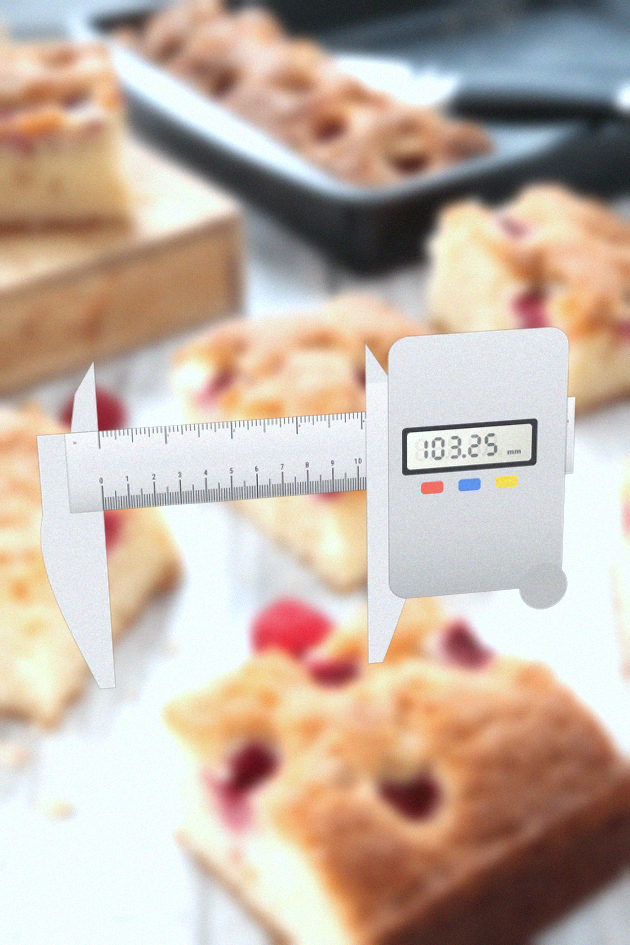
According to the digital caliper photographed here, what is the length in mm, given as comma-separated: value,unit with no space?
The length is 103.25,mm
